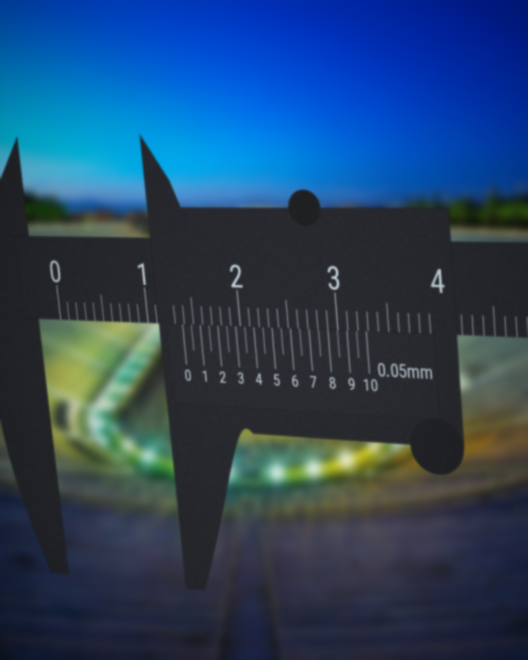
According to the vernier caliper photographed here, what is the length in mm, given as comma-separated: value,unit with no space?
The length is 13.8,mm
